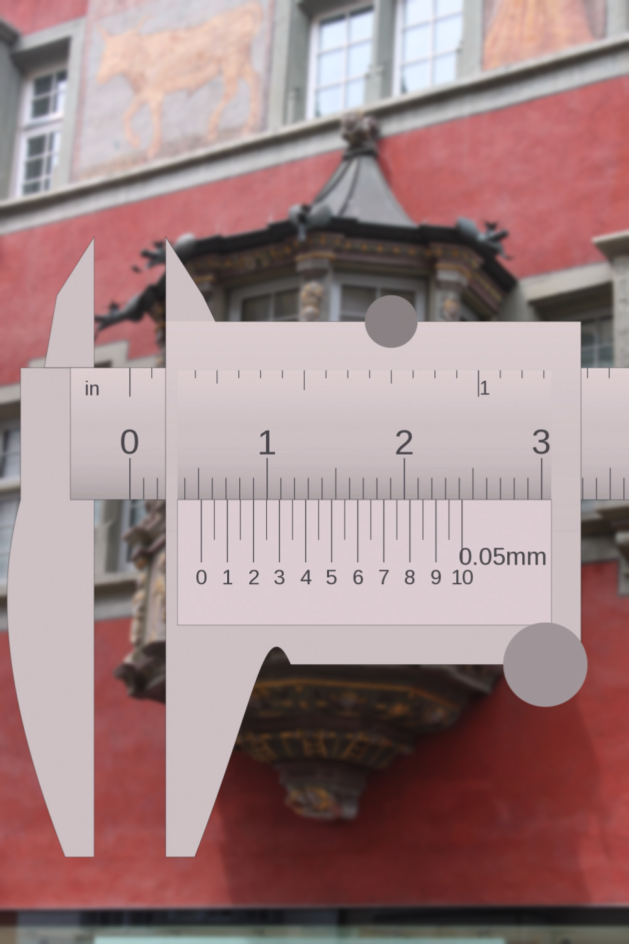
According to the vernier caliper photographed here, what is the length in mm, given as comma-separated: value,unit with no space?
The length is 5.2,mm
